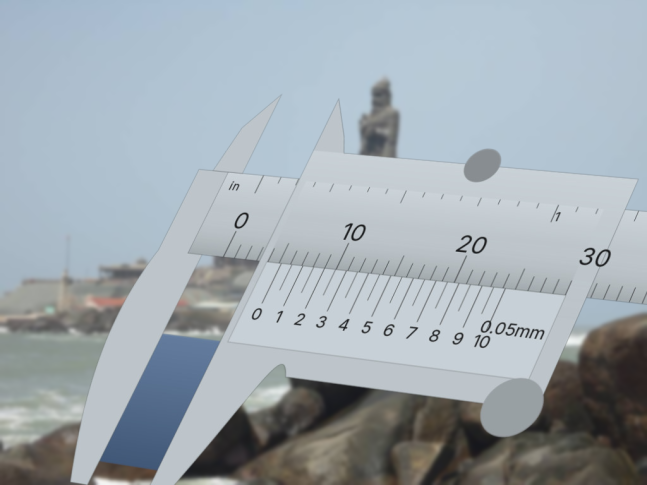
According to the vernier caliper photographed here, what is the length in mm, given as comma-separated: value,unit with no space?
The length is 5.2,mm
